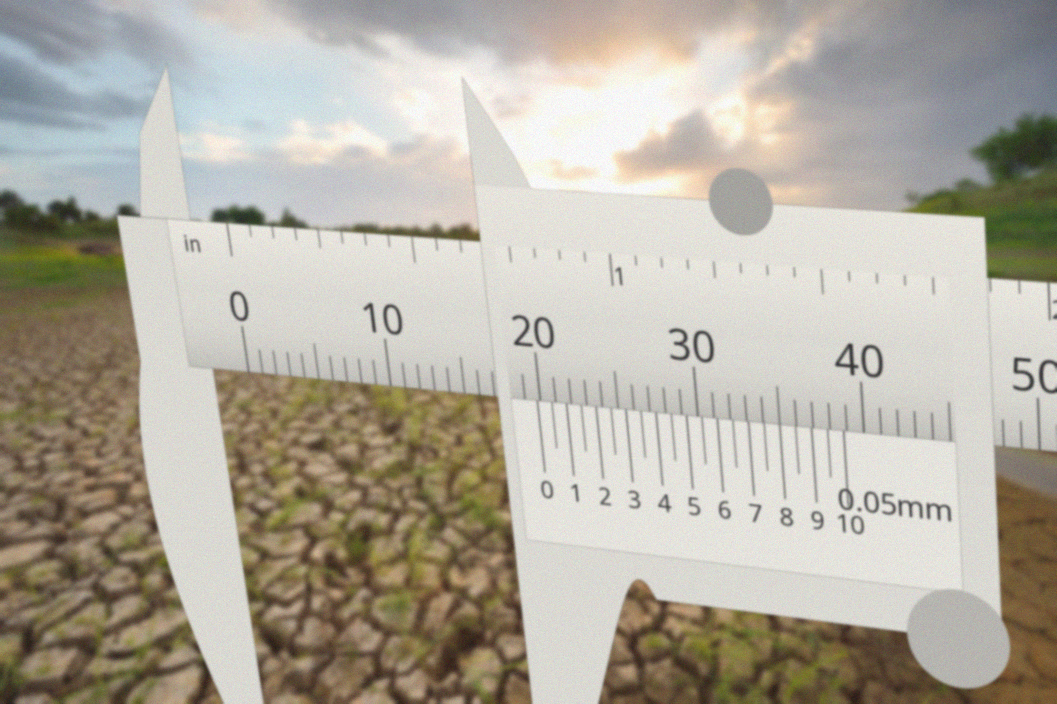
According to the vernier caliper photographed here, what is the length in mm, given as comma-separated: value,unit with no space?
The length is 19.8,mm
